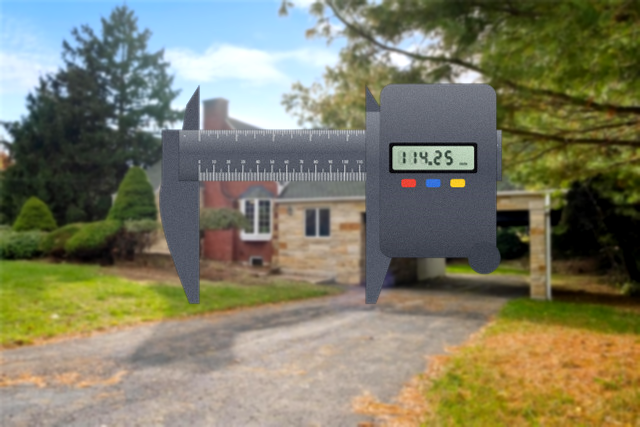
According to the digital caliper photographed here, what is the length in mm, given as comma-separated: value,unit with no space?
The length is 114.25,mm
